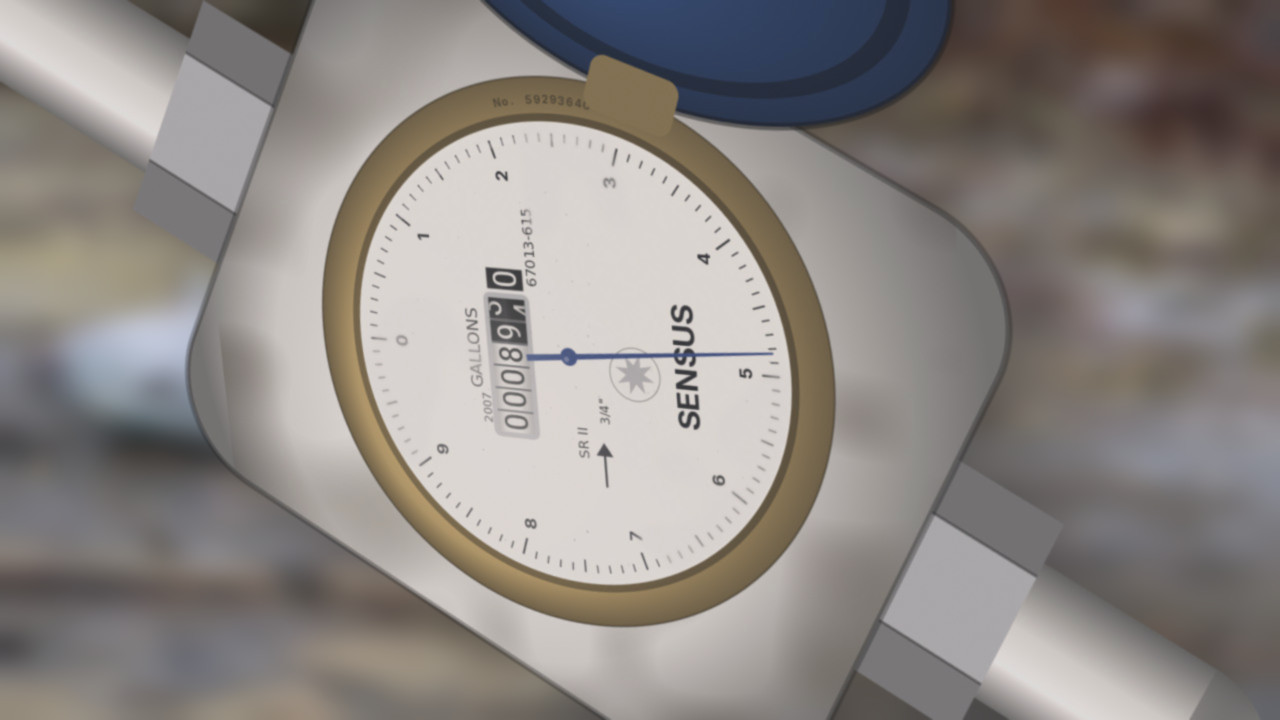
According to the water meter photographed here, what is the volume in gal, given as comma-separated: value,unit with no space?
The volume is 8934.8,gal
